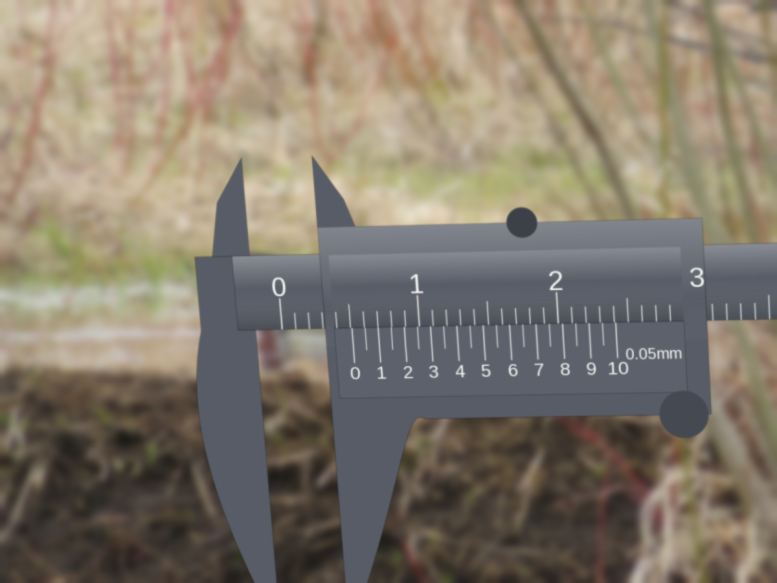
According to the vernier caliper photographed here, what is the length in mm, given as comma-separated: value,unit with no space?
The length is 5.1,mm
